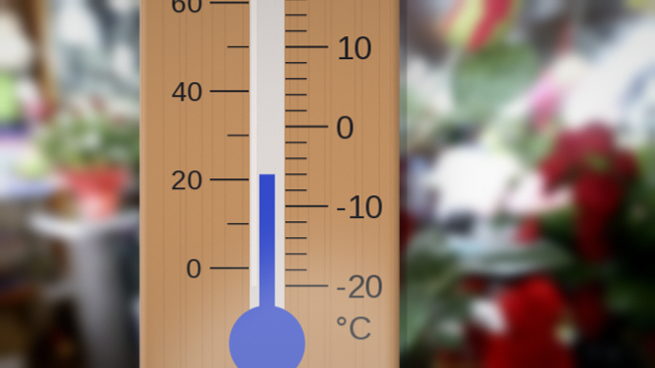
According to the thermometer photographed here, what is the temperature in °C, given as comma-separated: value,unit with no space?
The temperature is -6,°C
